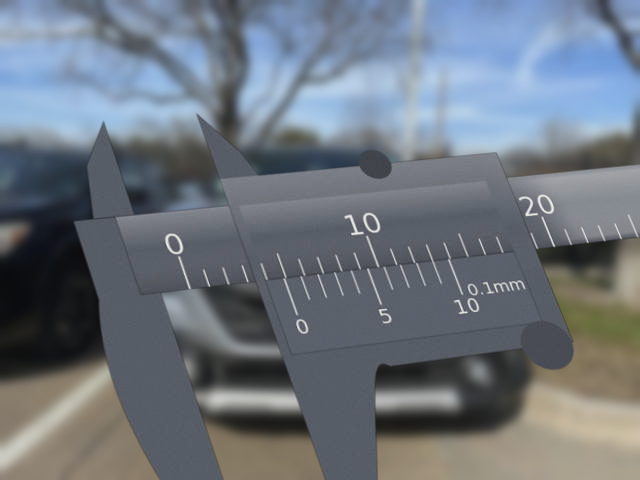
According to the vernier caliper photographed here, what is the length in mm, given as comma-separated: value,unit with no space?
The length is 4.9,mm
